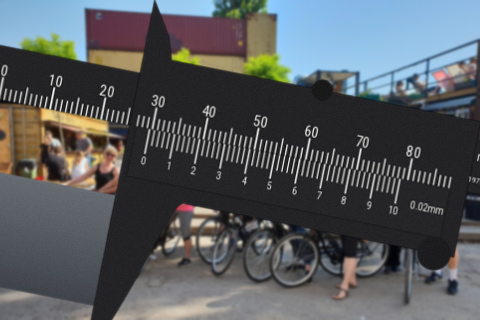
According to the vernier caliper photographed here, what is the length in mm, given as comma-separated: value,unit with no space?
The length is 29.5,mm
